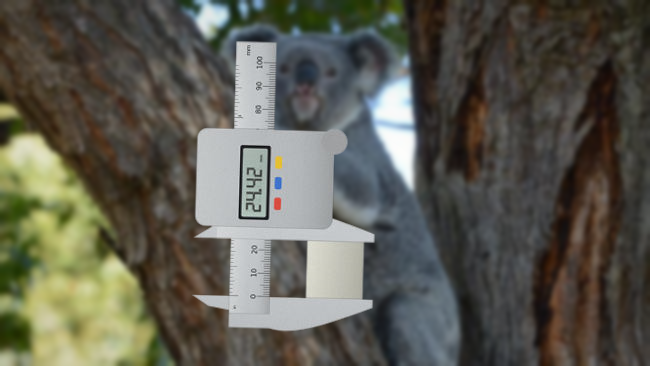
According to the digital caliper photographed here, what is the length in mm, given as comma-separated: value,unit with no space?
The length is 24.42,mm
